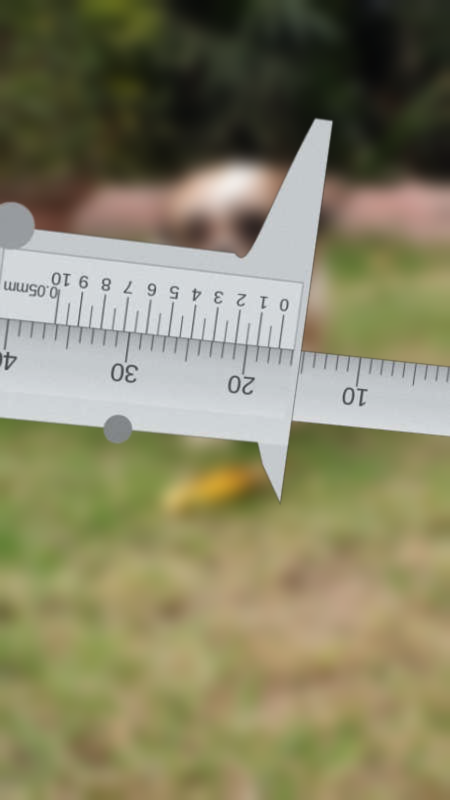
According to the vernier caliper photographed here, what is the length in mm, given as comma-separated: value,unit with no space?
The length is 17.2,mm
